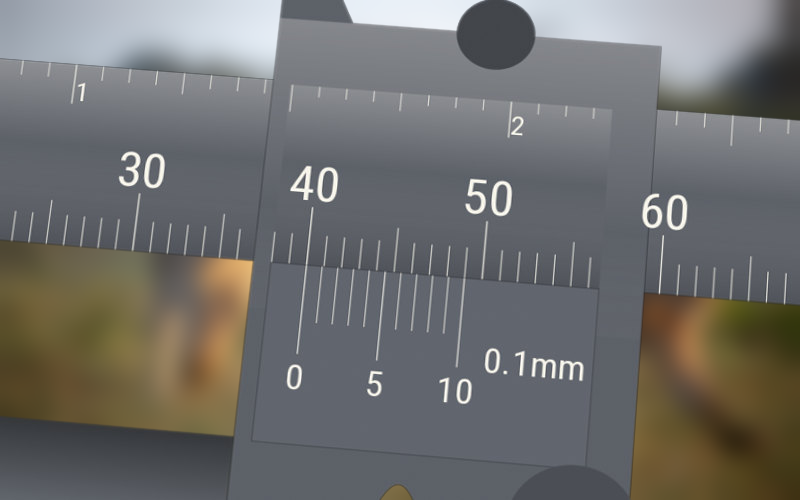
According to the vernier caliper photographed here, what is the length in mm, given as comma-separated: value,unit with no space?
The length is 40.0,mm
